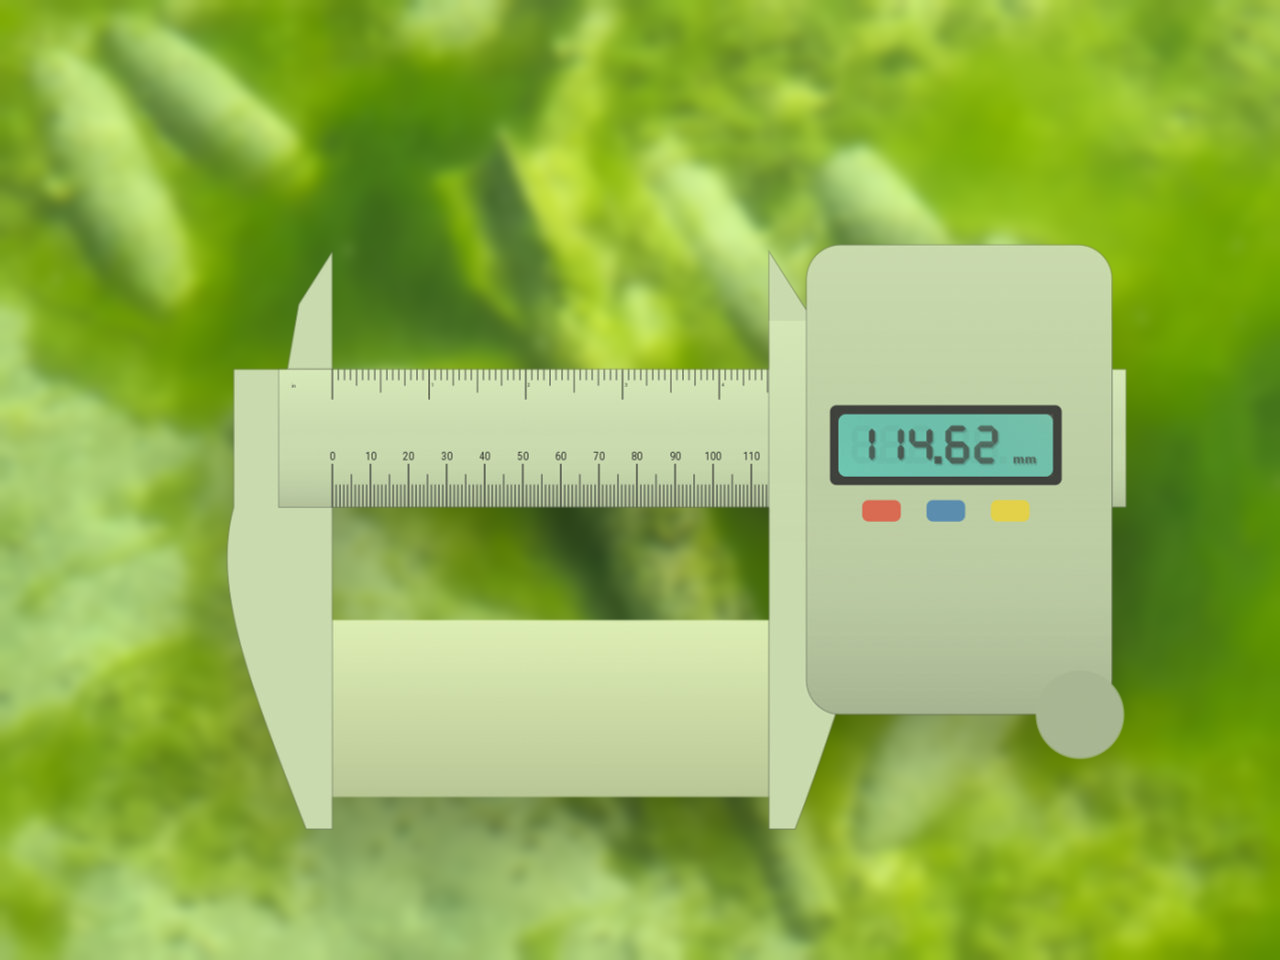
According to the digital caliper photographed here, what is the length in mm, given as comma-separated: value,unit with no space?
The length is 114.62,mm
